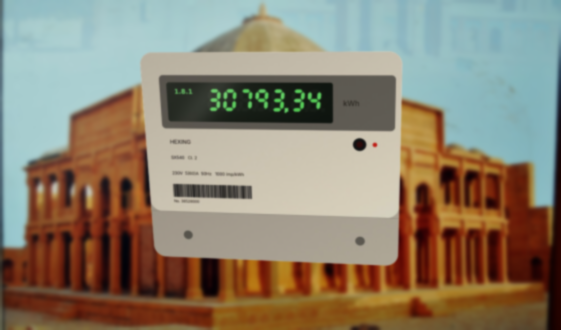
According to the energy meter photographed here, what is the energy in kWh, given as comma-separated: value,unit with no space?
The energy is 30793.34,kWh
